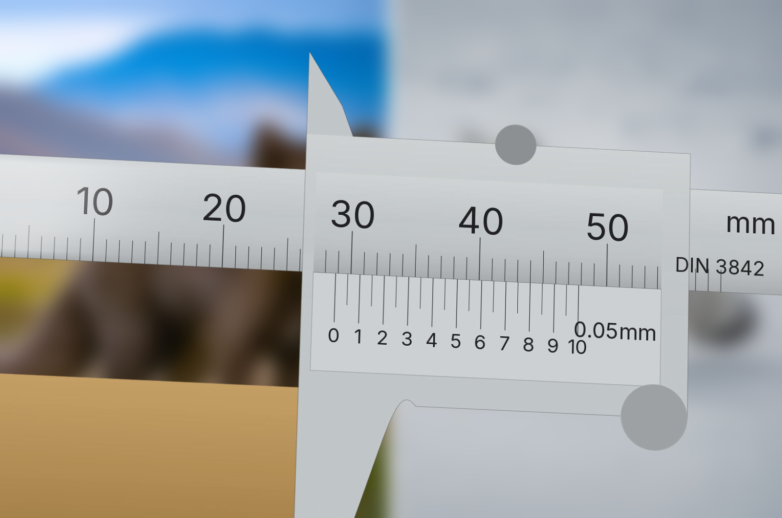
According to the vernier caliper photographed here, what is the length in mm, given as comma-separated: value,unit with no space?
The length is 28.8,mm
